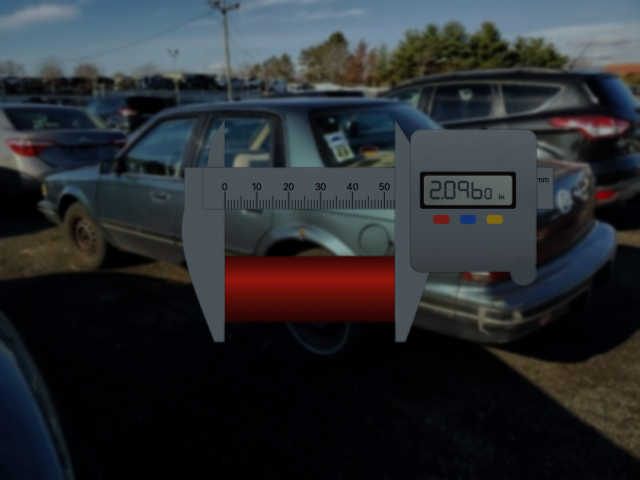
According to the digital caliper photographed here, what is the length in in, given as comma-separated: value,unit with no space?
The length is 2.0960,in
